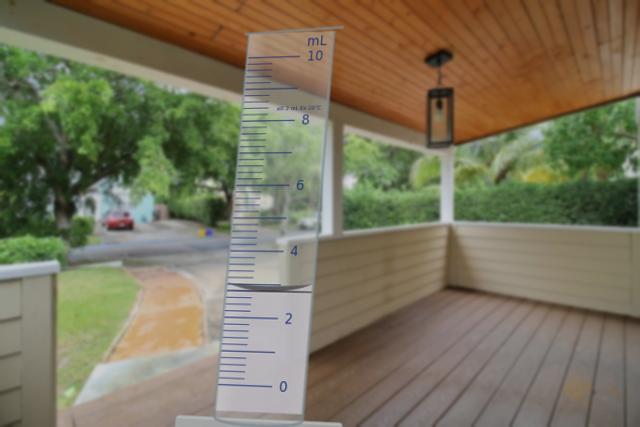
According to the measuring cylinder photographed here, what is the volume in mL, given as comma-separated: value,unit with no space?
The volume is 2.8,mL
